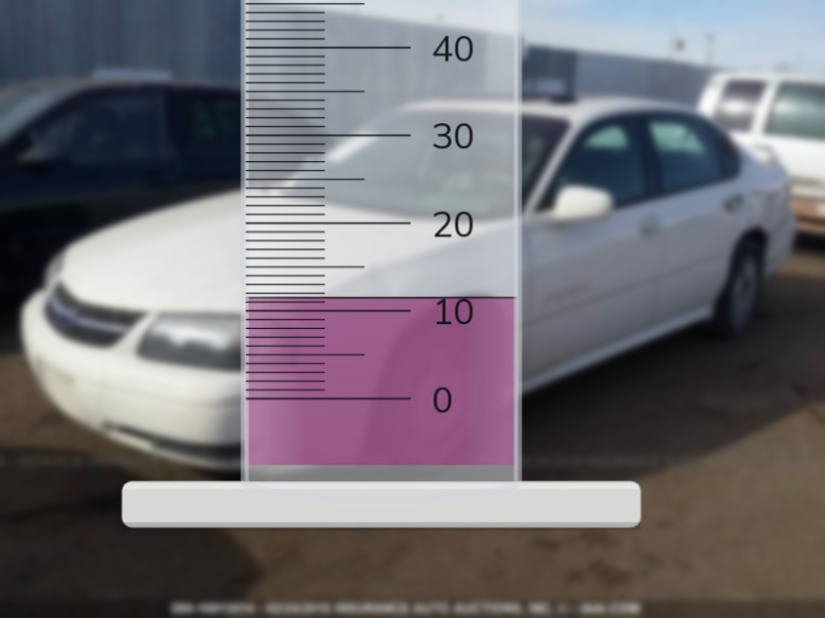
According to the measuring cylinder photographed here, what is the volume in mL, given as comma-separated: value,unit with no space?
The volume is 11.5,mL
